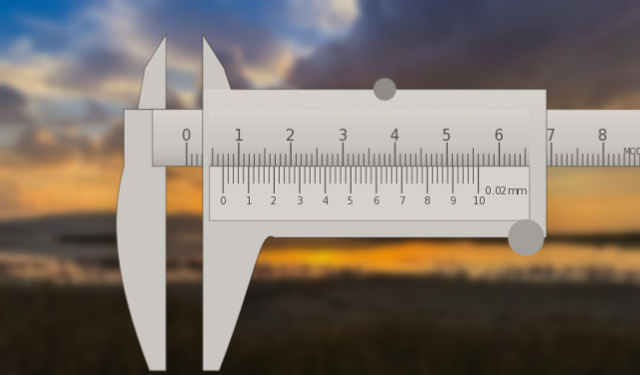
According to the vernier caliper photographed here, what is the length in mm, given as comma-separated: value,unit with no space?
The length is 7.0,mm
